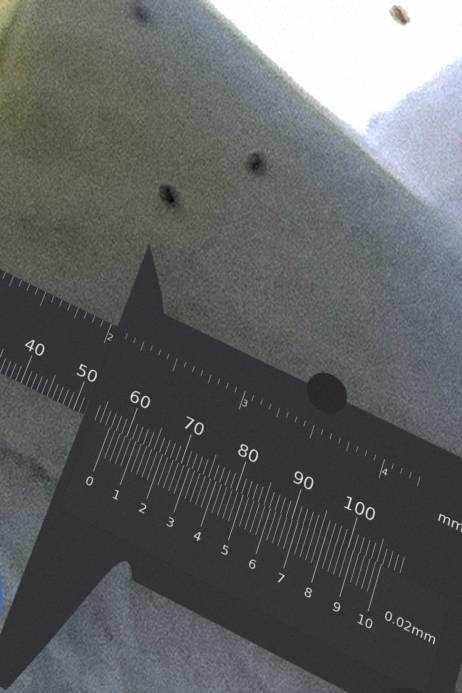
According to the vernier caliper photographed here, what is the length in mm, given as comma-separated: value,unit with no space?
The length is 56.8,mm
